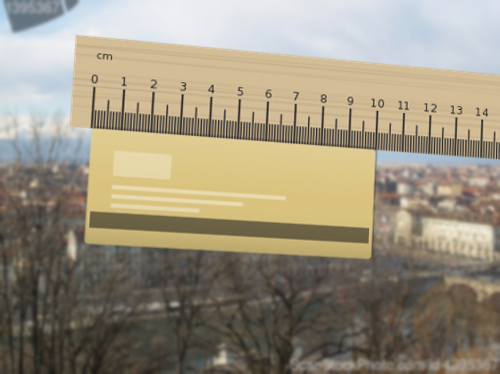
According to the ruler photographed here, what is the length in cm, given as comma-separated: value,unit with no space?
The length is 10,cm
